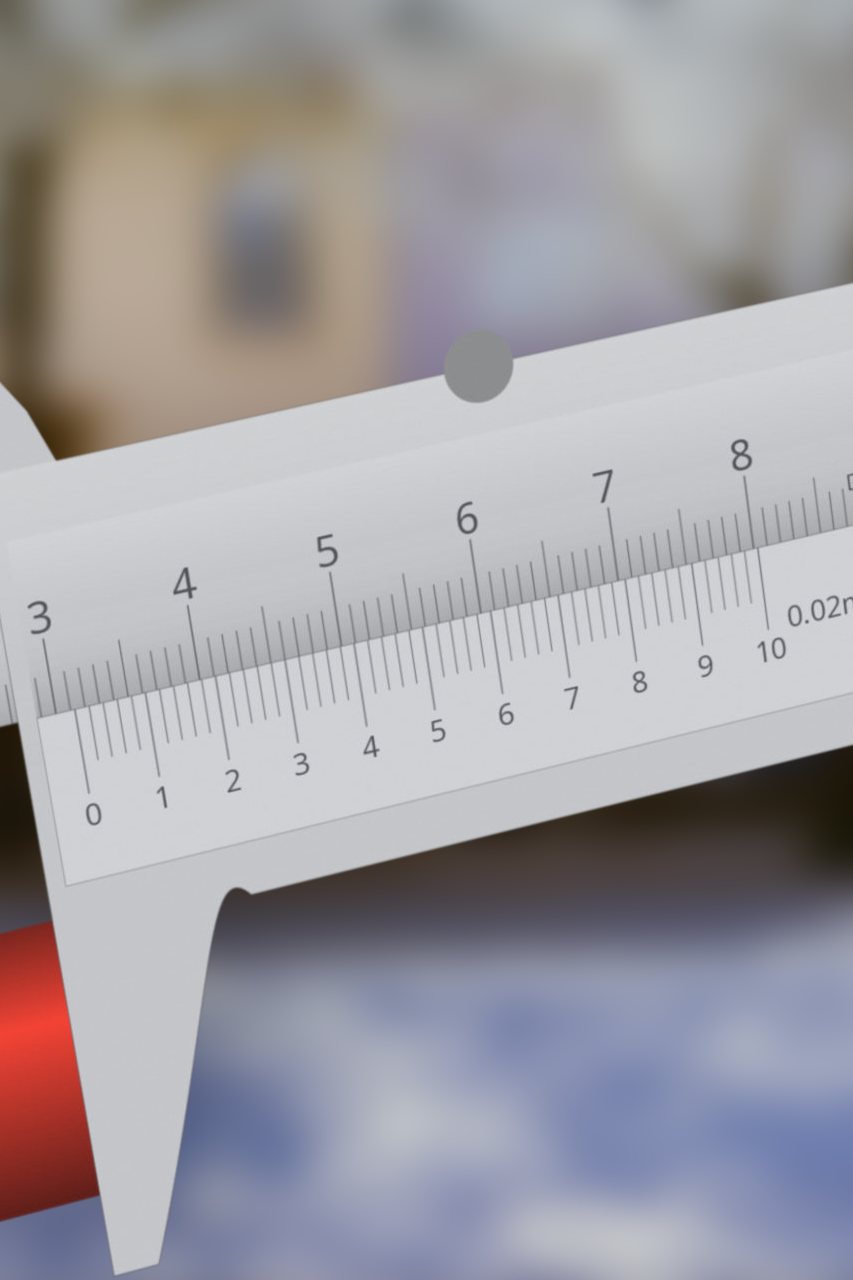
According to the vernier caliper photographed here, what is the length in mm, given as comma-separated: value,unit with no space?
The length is 31.3,mm
